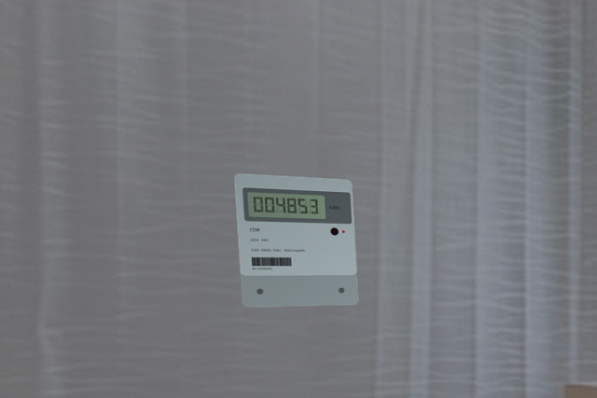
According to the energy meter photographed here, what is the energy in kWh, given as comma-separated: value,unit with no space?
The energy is 4853,kWh
